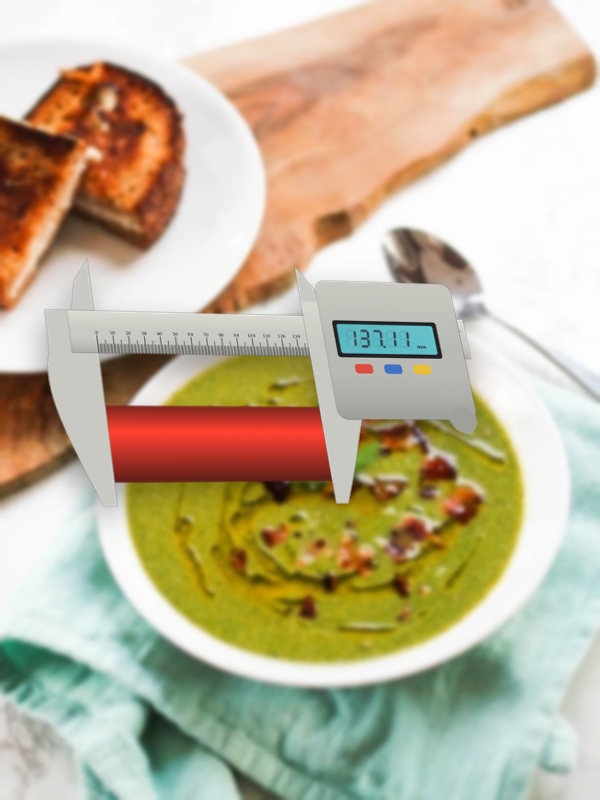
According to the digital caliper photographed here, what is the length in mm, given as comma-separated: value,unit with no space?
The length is 137.11,mm
